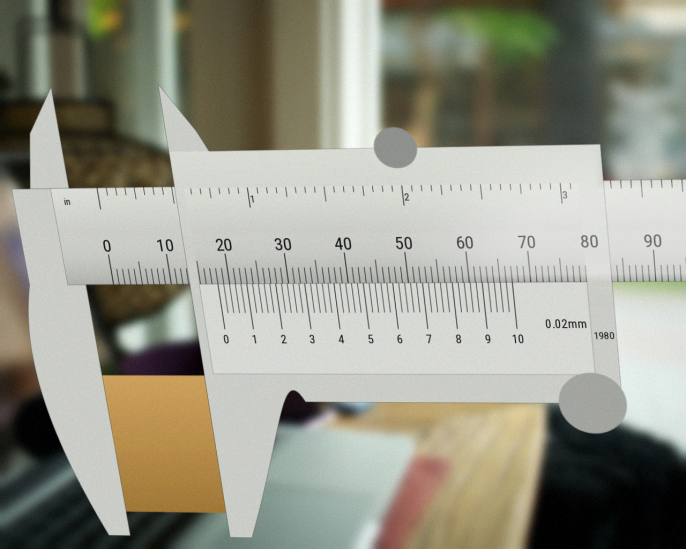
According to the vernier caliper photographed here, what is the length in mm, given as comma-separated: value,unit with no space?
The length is 18.0,mm
